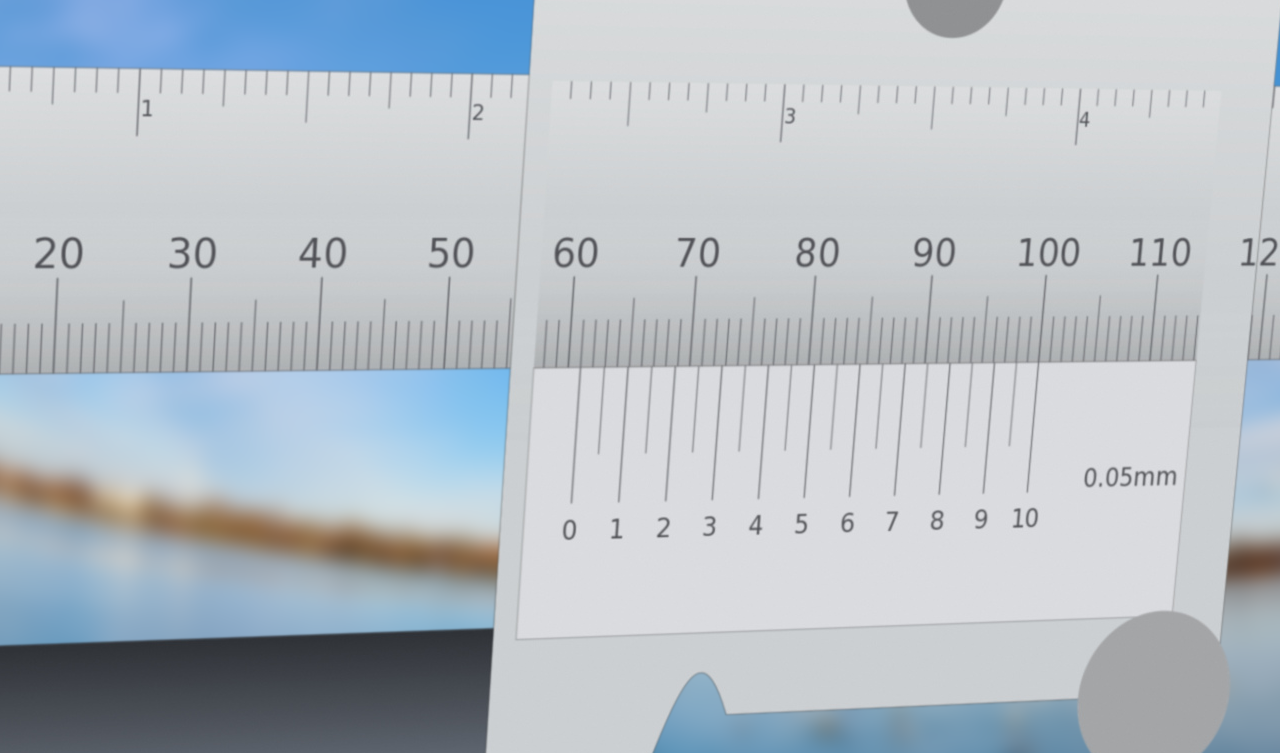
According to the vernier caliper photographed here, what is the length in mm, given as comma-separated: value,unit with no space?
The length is 61.0,mm
